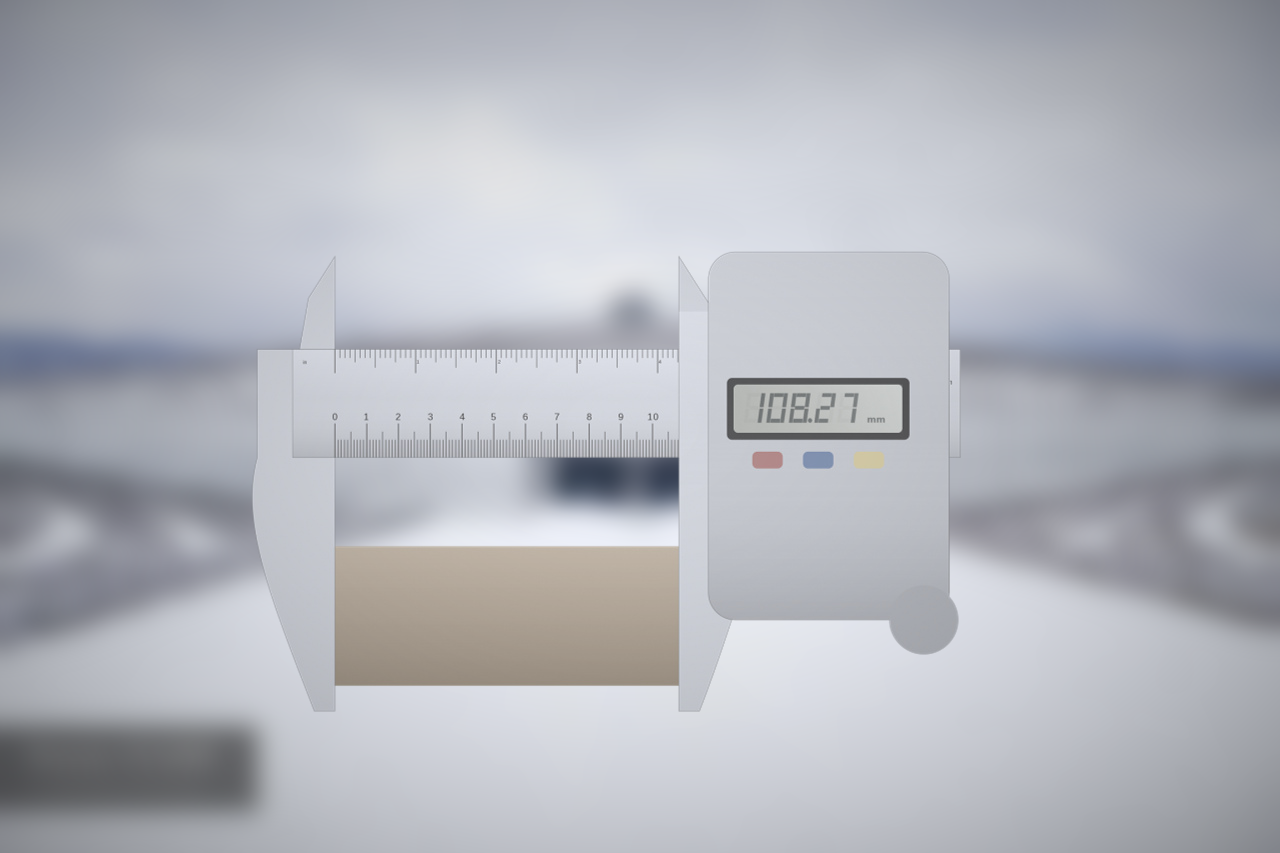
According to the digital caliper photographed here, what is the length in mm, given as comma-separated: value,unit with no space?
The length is 108.27,mm
